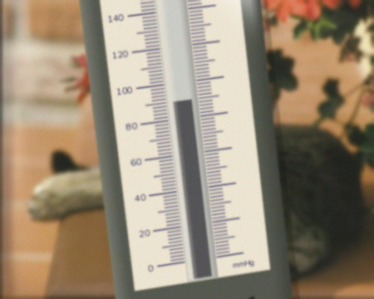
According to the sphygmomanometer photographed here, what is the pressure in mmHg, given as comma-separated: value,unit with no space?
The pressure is 90,mmHg
